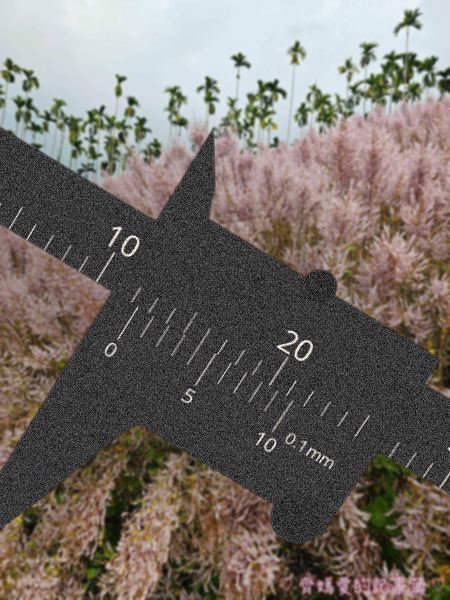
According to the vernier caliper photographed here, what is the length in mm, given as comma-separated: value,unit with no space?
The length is 12.4,mm
